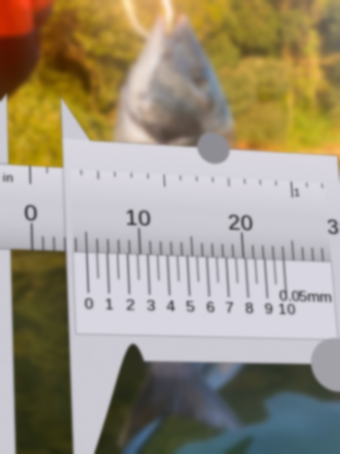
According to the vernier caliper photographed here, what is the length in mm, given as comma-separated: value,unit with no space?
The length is 5.0,mm
